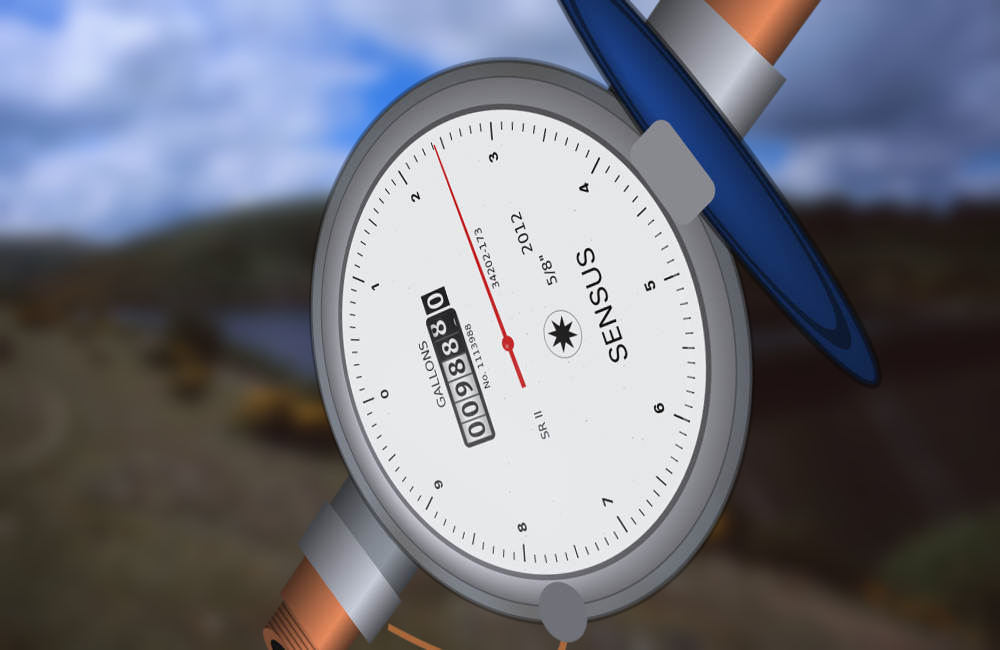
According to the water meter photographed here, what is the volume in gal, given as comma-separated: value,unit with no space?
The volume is 98882.4,gal
